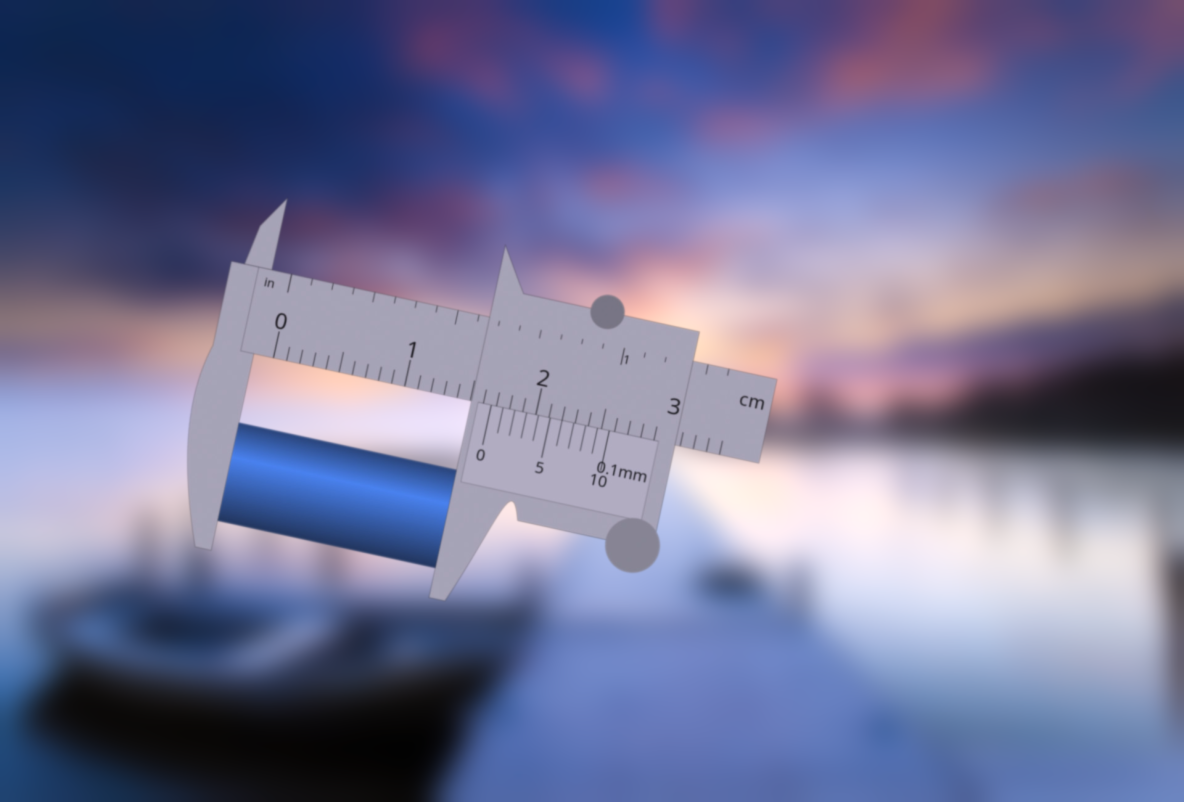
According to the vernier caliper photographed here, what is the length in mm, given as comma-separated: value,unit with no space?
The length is 16.6,mm
